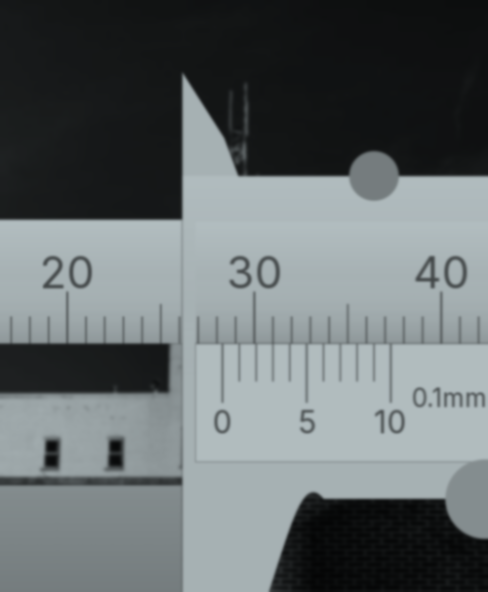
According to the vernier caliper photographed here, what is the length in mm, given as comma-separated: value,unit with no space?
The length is 28.3,mm
